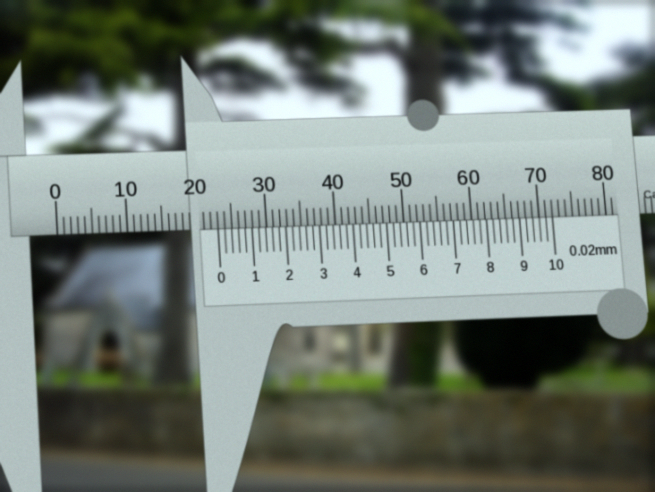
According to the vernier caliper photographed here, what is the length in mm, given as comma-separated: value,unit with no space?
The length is 23.0,mm
